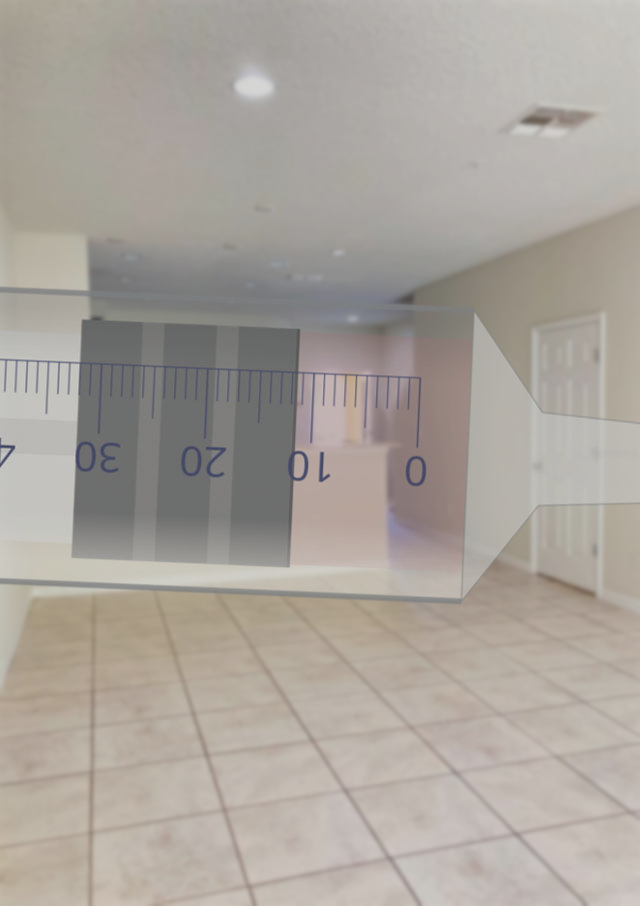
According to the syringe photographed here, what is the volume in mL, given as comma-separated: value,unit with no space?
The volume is 11.5,mL
